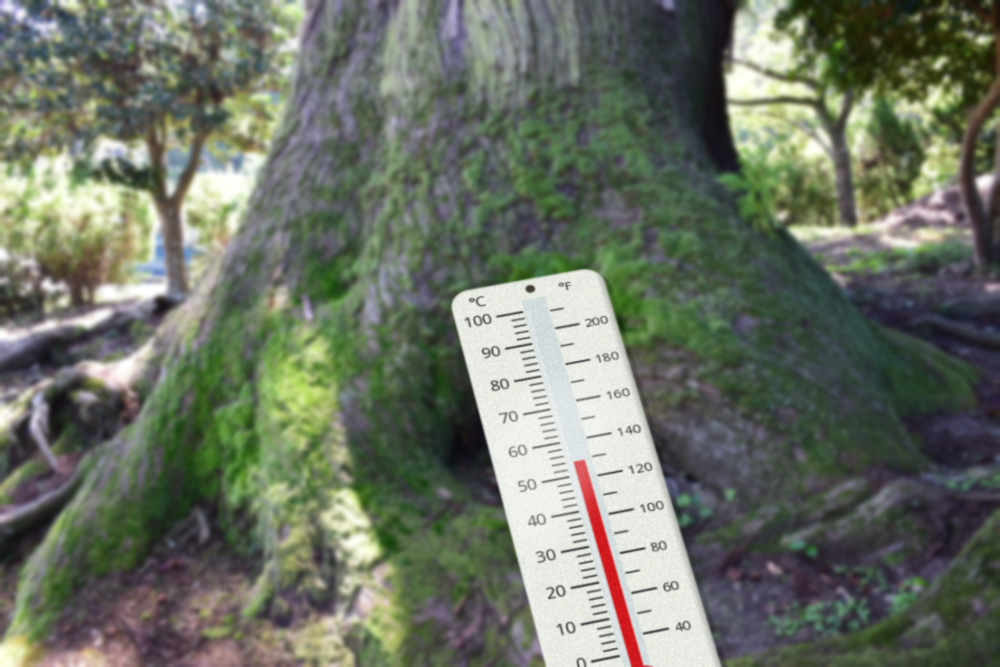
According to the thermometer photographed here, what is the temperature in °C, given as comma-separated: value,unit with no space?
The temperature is 54,°C
